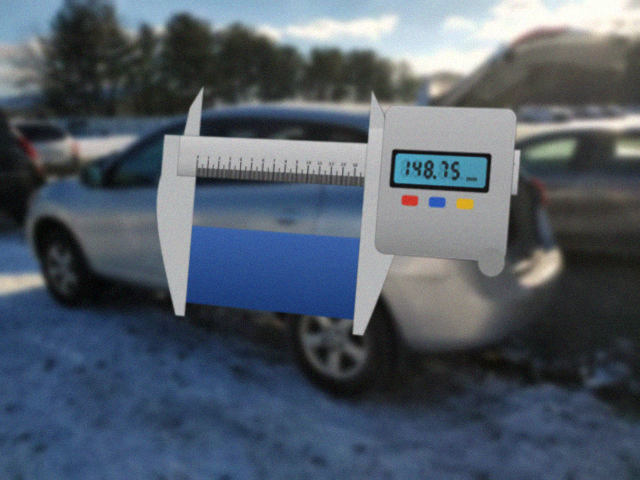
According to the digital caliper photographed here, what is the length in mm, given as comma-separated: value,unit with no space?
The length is 148.75,mm
